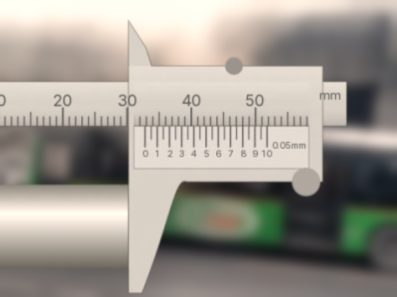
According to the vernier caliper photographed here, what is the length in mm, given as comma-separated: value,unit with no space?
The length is 32.8,mm
